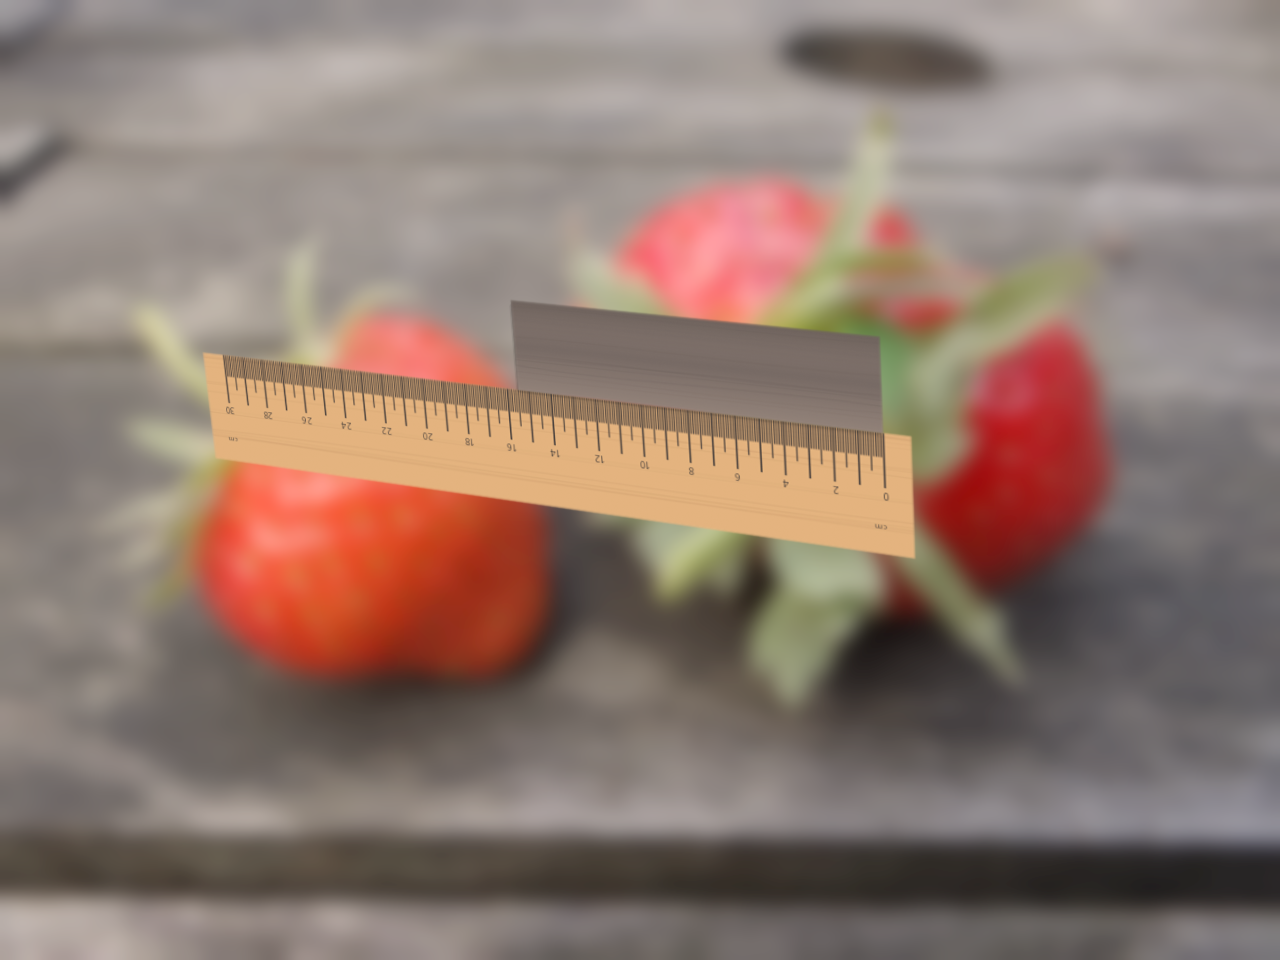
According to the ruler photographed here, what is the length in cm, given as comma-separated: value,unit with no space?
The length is 15.5,cm
